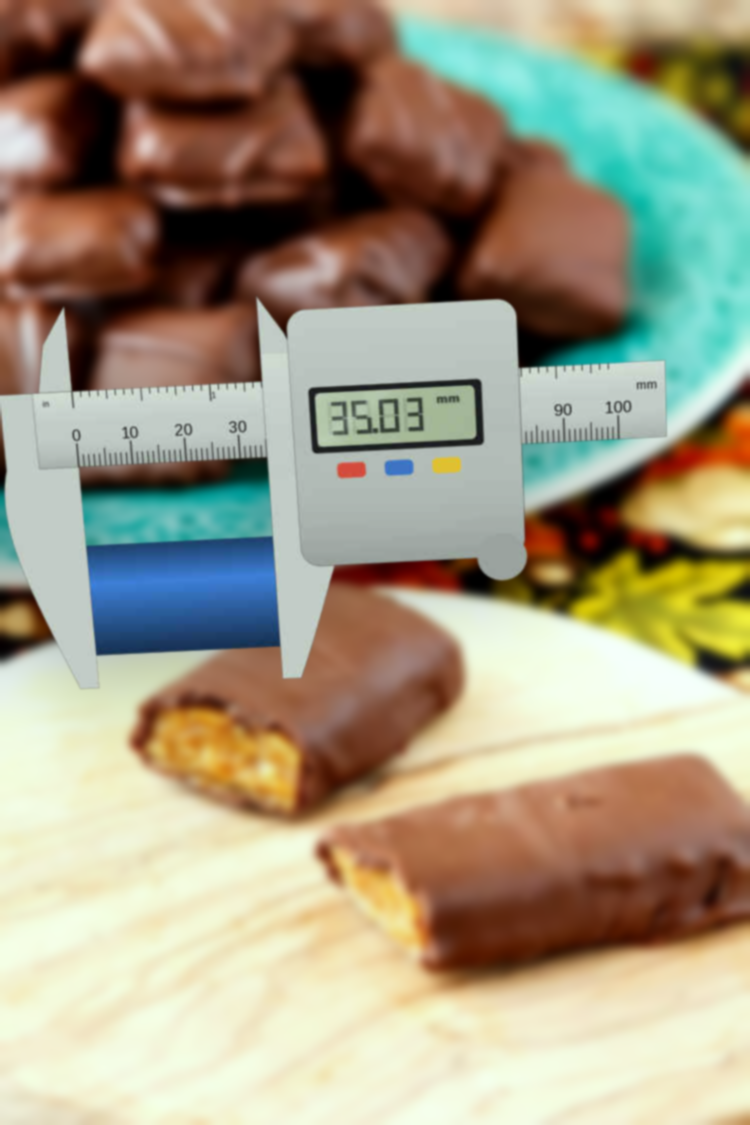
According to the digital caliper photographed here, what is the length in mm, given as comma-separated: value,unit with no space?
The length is 35.03,mm
